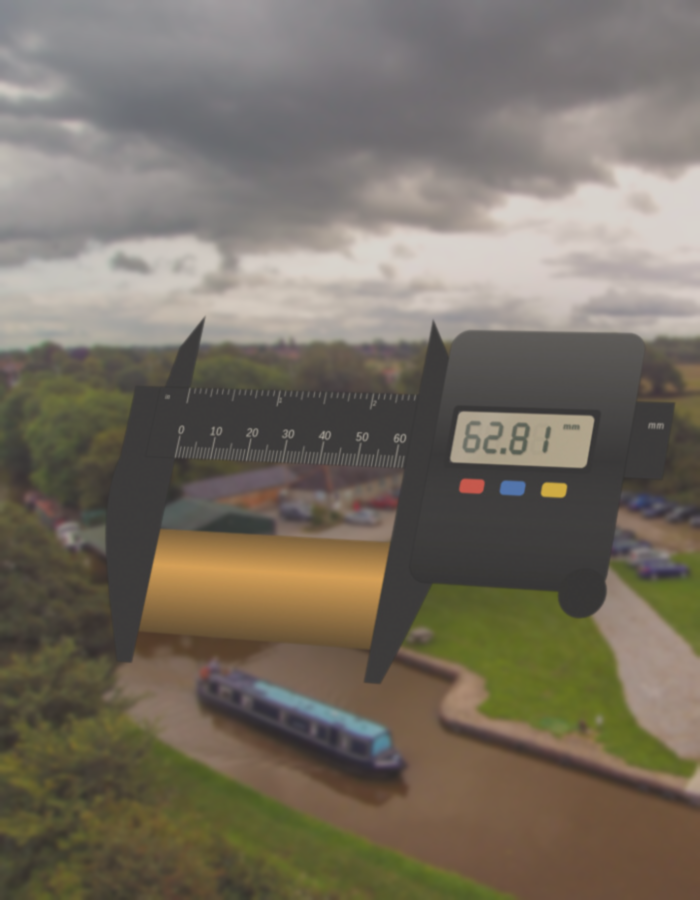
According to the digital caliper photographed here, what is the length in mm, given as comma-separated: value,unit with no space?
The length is 62.81,mm
